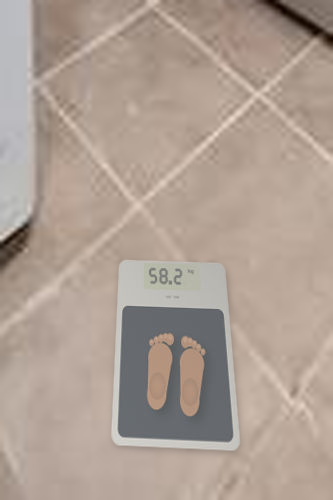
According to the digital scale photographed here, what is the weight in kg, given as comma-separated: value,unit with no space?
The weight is 58.2,kg
